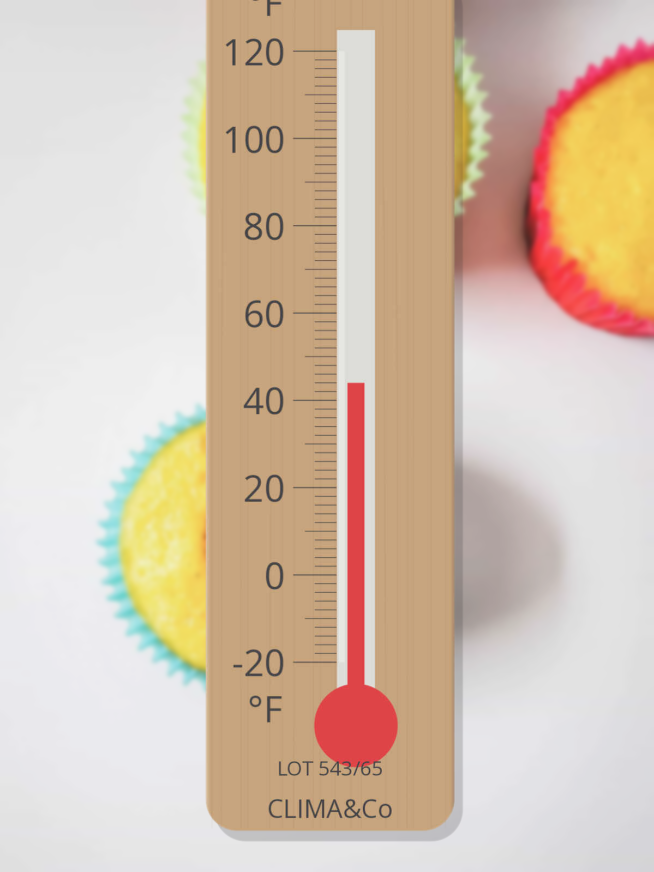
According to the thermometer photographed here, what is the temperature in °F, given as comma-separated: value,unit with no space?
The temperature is 44,°F
